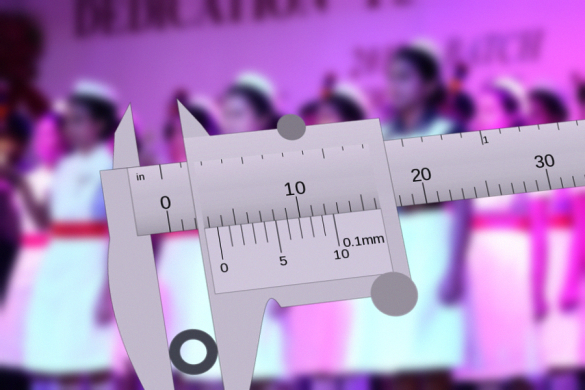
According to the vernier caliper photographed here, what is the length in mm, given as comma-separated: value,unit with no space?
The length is 3.6,mm
